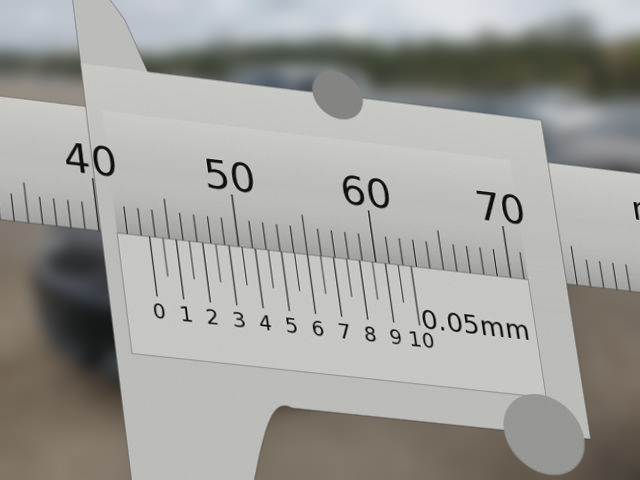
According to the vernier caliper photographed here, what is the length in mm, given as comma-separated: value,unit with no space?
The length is 43.6,mm
